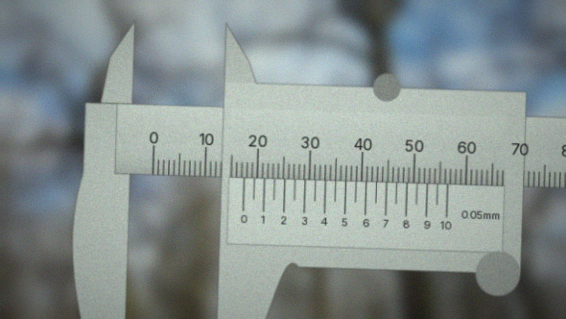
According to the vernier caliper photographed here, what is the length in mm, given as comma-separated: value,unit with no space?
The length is 17.5,mm
